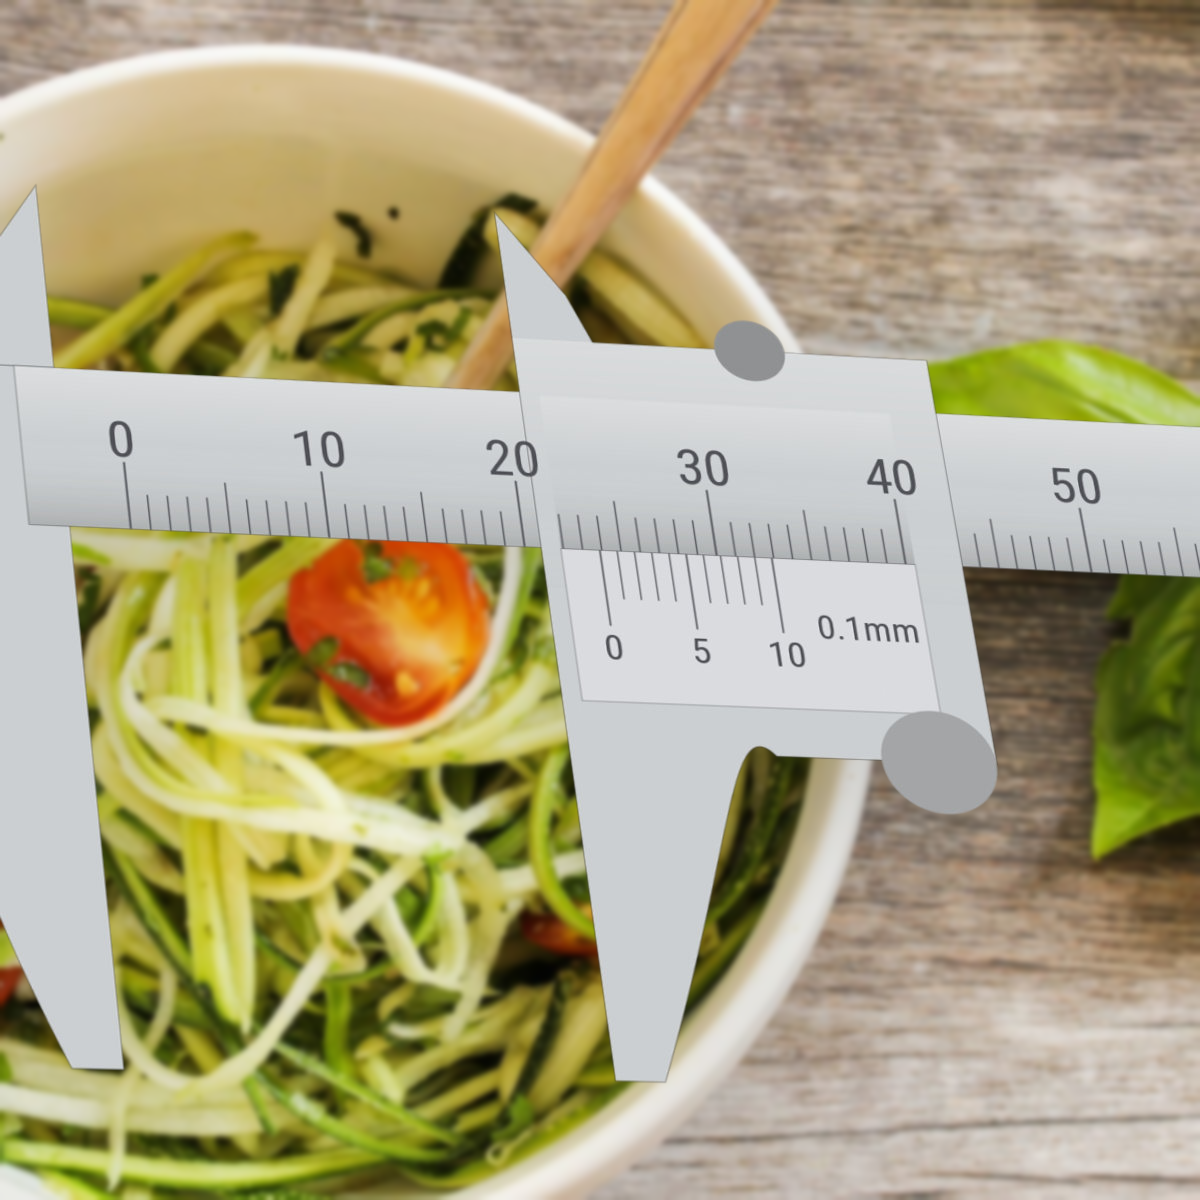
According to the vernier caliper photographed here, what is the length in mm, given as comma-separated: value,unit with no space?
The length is 23.9,mm
